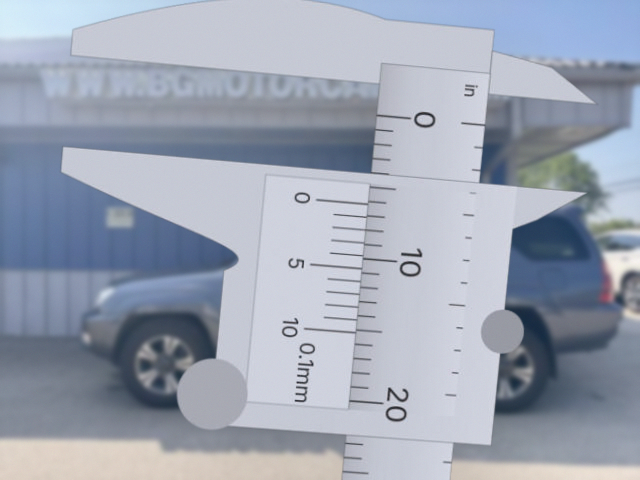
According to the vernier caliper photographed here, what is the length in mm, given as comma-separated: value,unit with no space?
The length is 6.2,mm
